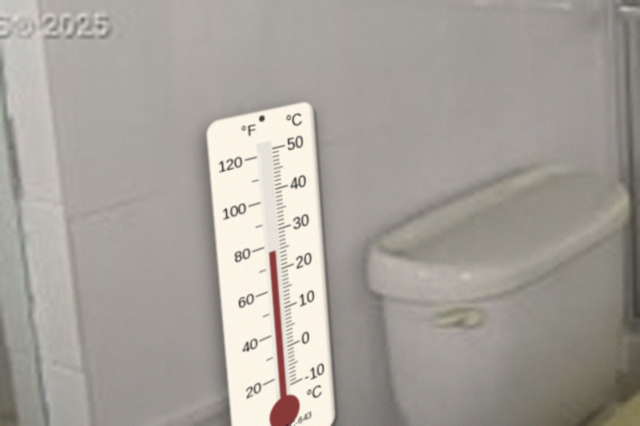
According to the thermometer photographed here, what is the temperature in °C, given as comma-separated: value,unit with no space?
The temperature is 25,°C
